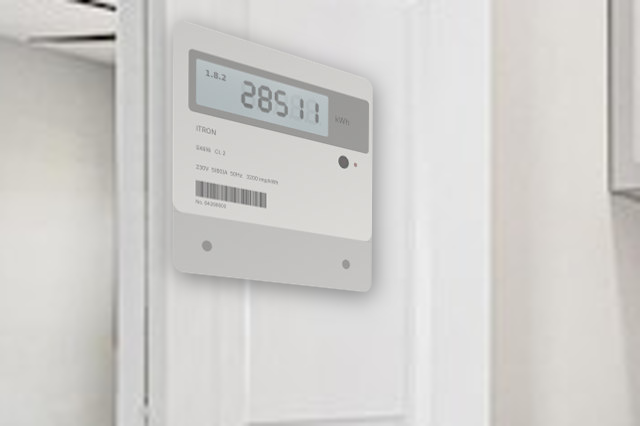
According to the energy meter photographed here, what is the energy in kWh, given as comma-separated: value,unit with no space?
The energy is 28511,kWh
